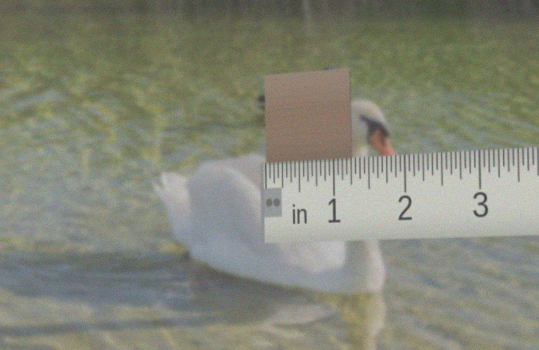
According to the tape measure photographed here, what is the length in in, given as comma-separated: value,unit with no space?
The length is 1.25,in
